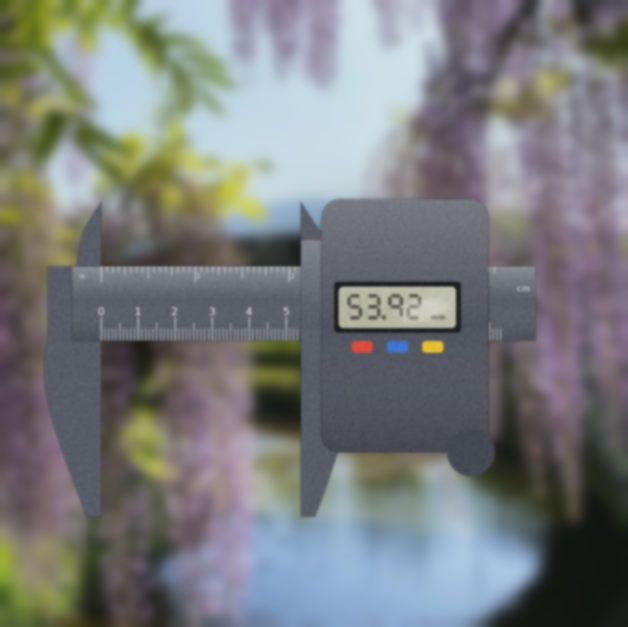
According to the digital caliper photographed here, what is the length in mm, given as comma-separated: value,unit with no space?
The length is 53.92,mm
